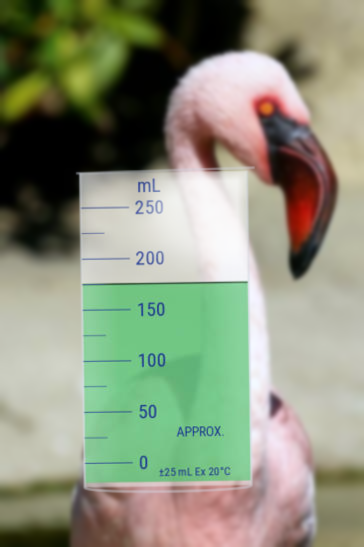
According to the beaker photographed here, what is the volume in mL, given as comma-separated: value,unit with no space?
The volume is 175,mL
